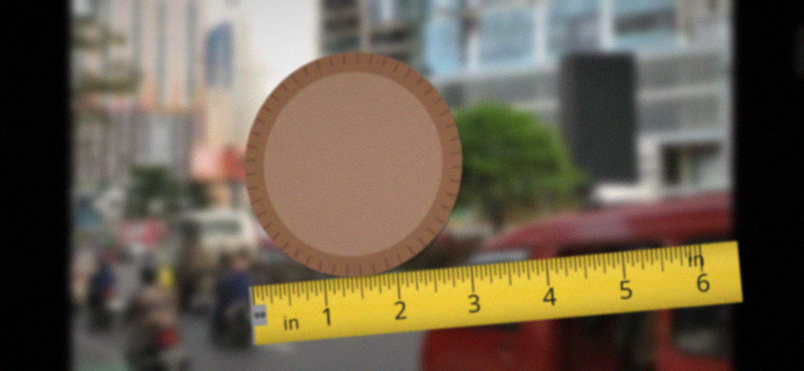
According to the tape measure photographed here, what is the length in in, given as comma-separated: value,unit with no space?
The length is 3,in
